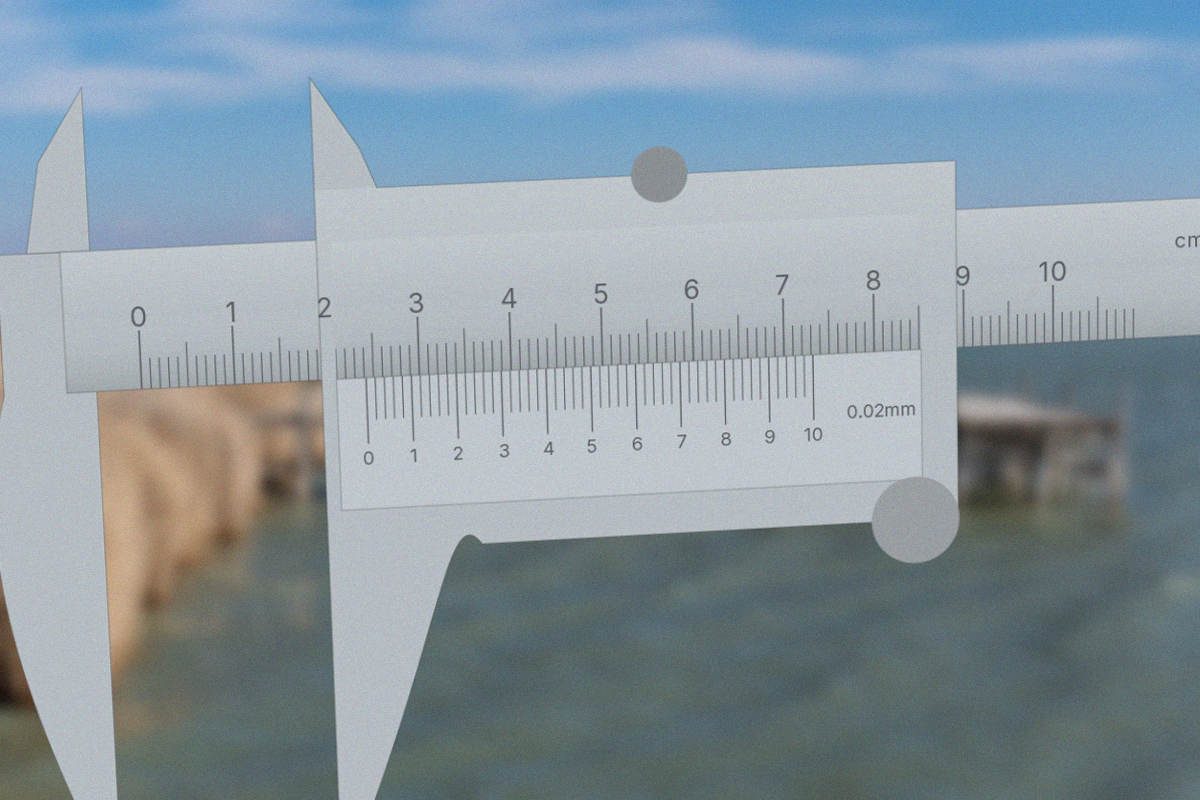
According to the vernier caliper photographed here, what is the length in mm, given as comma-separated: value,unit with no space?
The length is 24.2,mm
